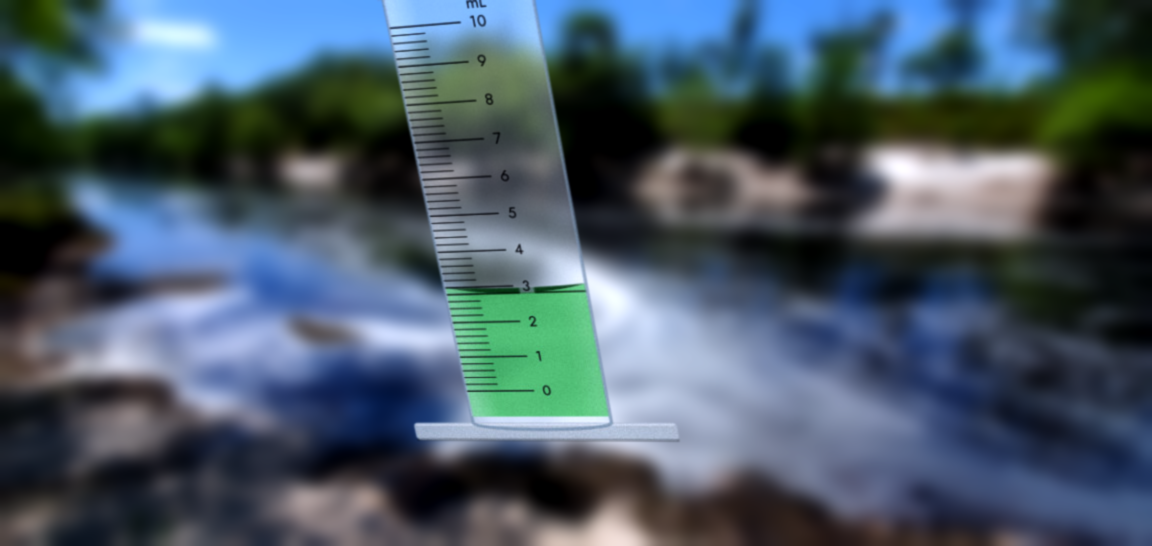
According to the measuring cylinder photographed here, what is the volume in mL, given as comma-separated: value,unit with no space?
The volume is 2.8,mL
